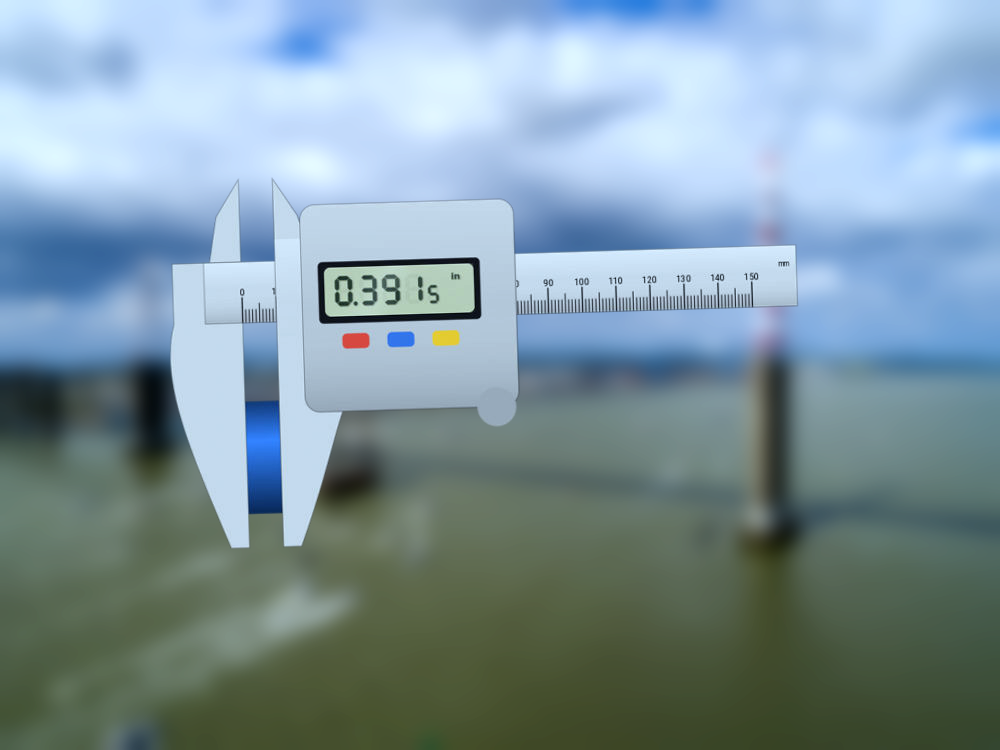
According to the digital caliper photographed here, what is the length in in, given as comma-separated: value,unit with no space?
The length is 0.3915,in
